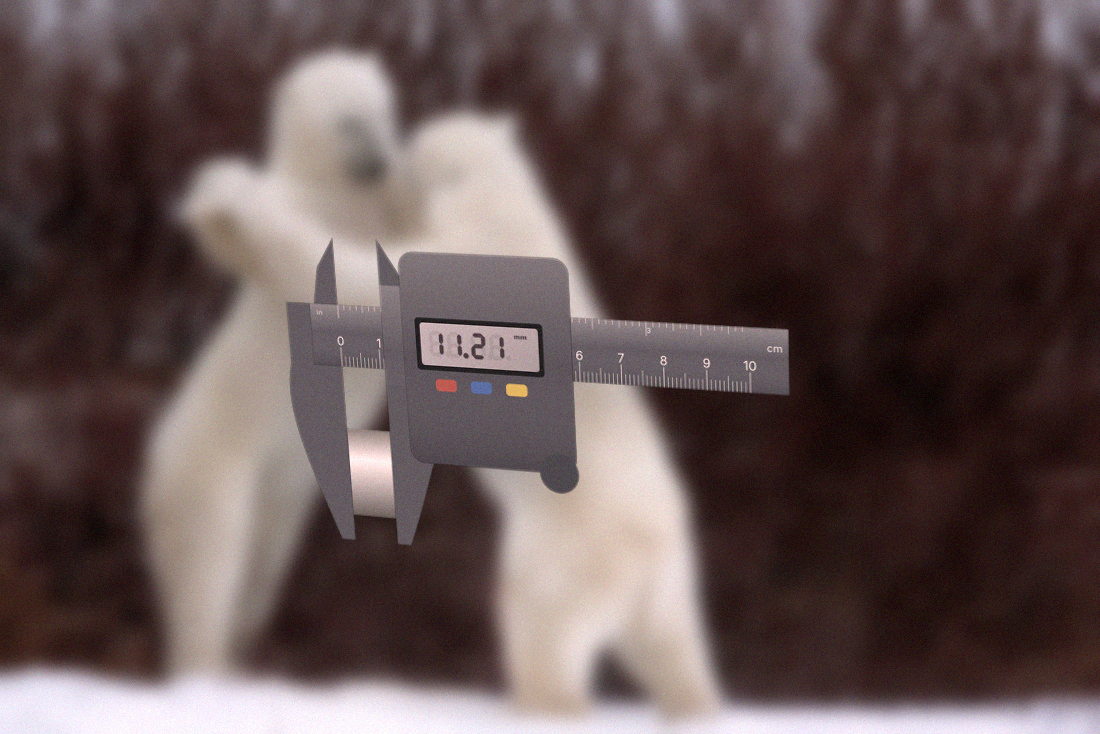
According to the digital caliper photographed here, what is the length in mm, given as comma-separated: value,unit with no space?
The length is 11.21,mm
